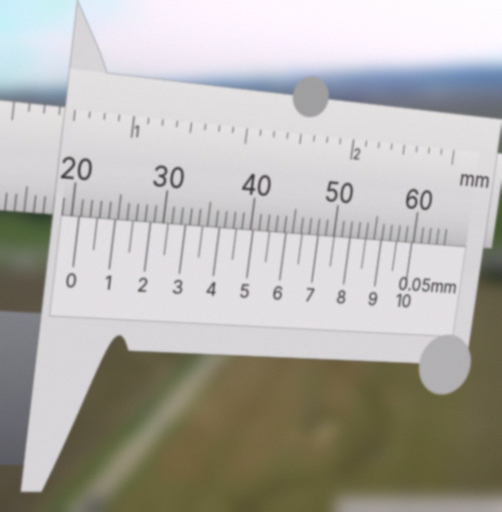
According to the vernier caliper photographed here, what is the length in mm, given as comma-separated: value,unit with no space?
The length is 20.8,mm
